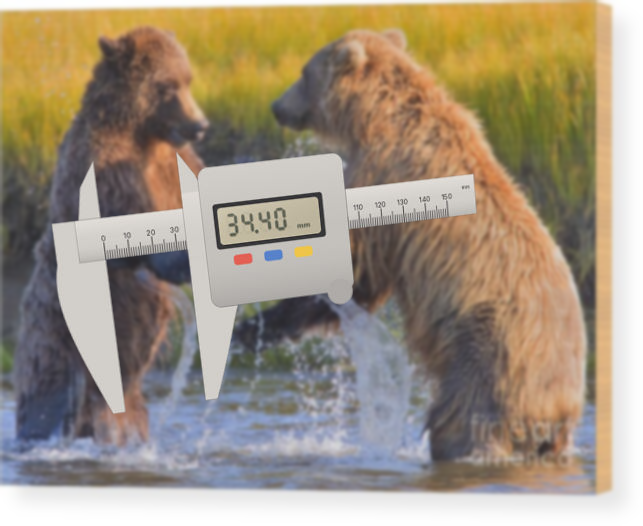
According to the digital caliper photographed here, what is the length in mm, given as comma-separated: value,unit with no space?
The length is 34.40,mm
